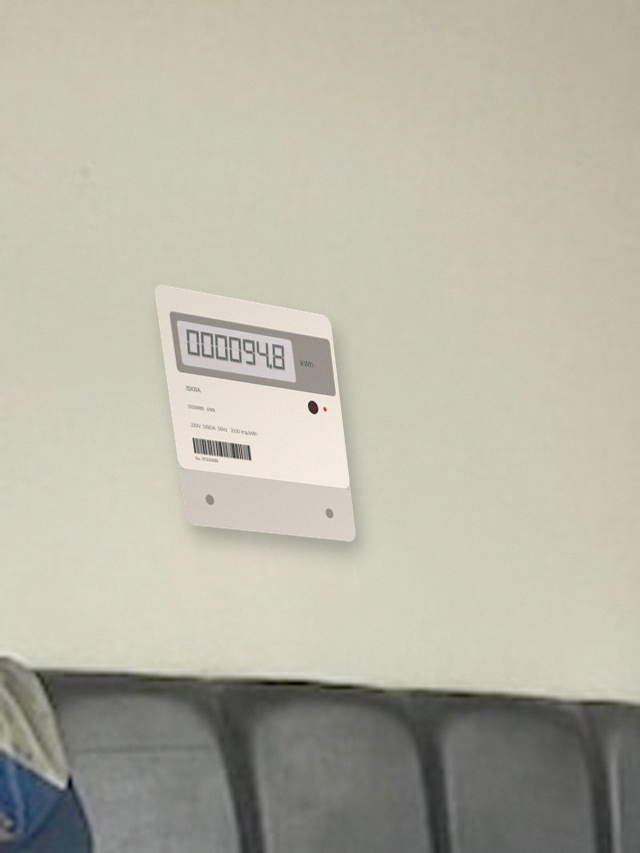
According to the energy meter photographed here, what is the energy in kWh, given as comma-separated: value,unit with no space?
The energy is 94.8,kWh
